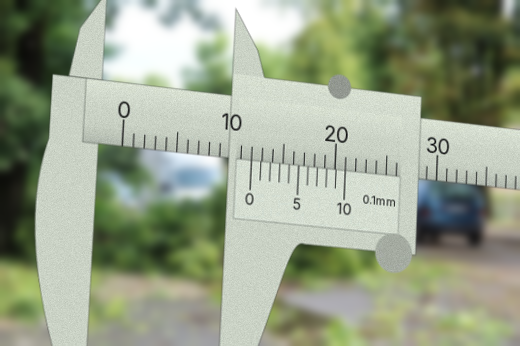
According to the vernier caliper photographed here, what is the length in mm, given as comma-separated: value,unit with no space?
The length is 12.0,mm
